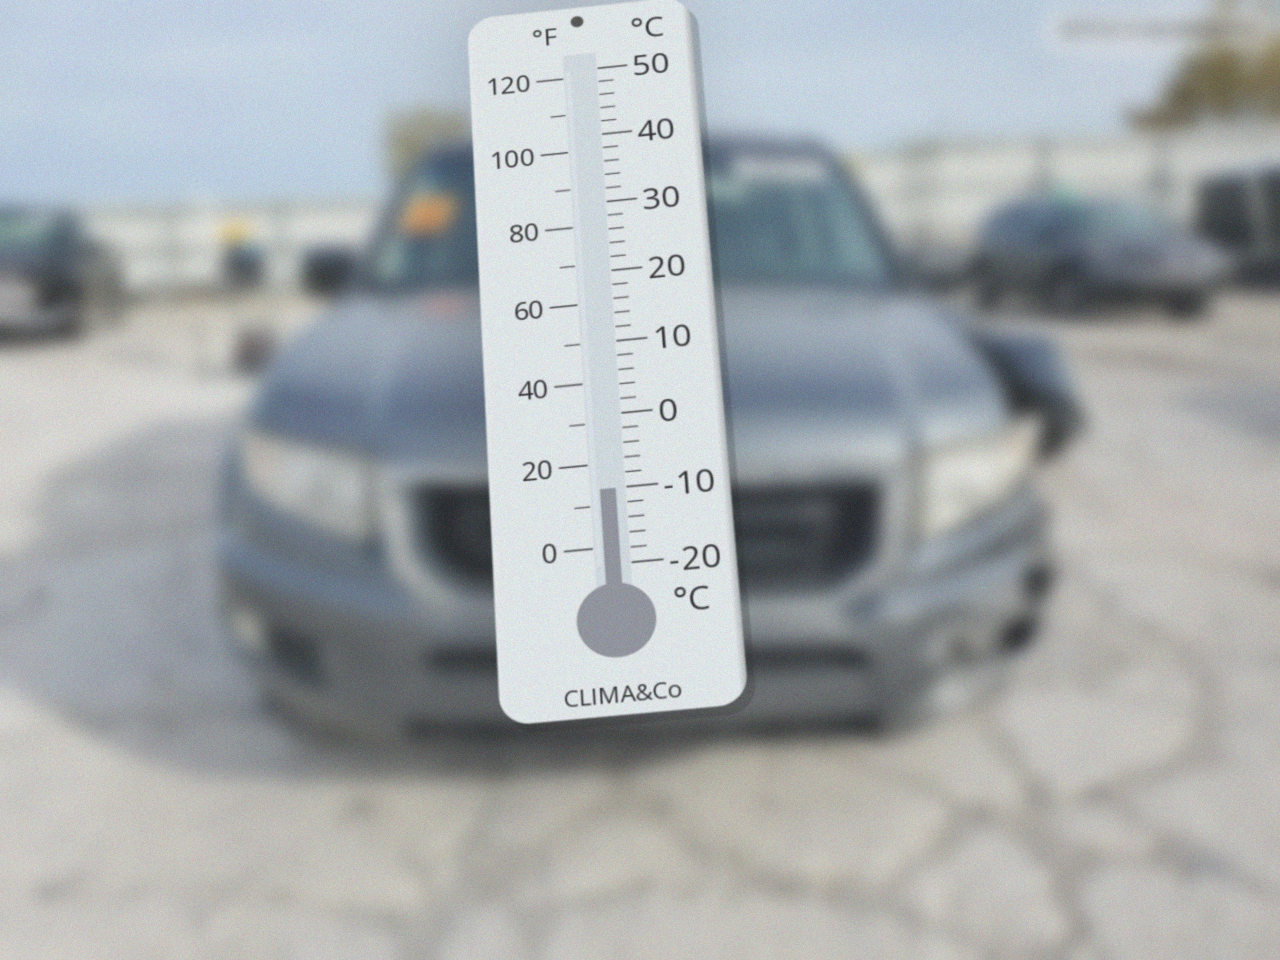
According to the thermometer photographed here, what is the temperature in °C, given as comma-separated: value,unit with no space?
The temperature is -10,°C
